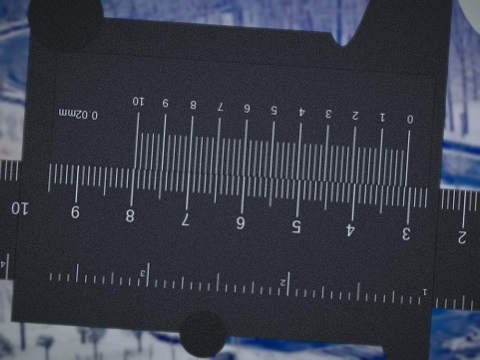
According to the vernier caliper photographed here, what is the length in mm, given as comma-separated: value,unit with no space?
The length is 30.8,mm
